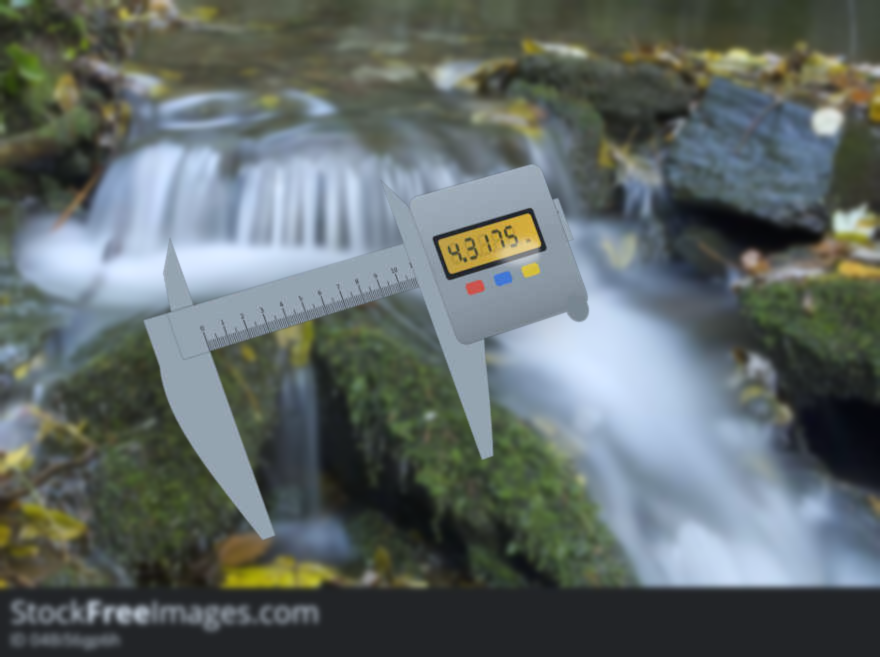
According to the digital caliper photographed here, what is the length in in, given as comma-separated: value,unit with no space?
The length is 4.3175,in
